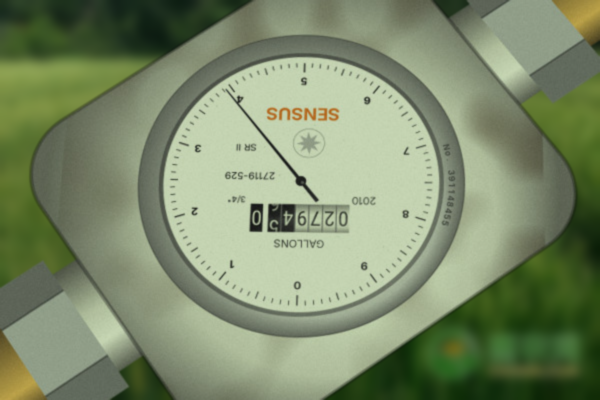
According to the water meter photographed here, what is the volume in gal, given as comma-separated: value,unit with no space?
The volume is 279453.9,gal
